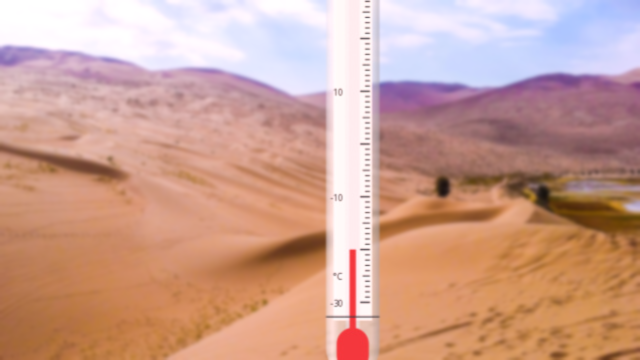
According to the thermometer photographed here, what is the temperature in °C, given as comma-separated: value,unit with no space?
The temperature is -20,°C
